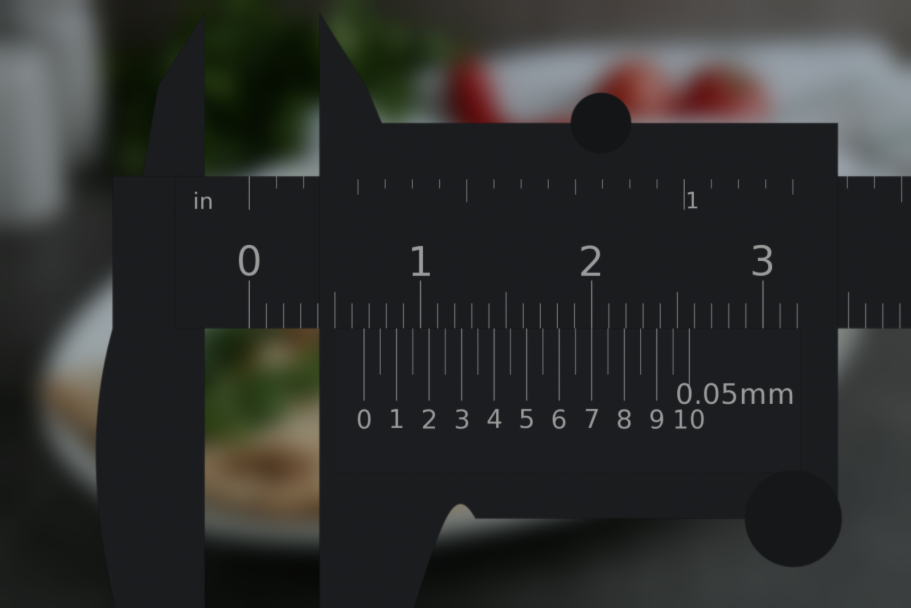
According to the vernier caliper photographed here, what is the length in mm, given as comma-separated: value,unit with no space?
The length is 6.7,mm
